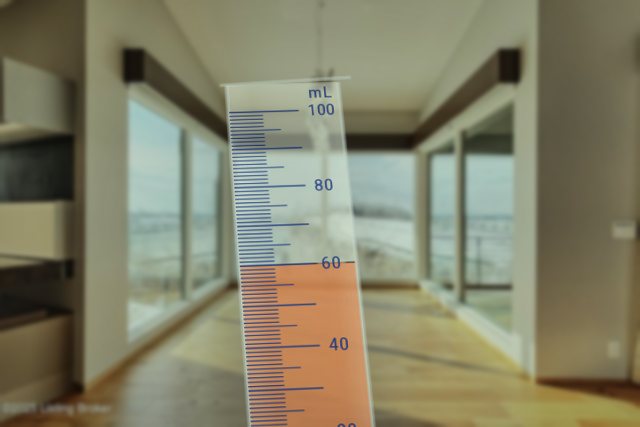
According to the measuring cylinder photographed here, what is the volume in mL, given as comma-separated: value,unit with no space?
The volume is 60,mL
